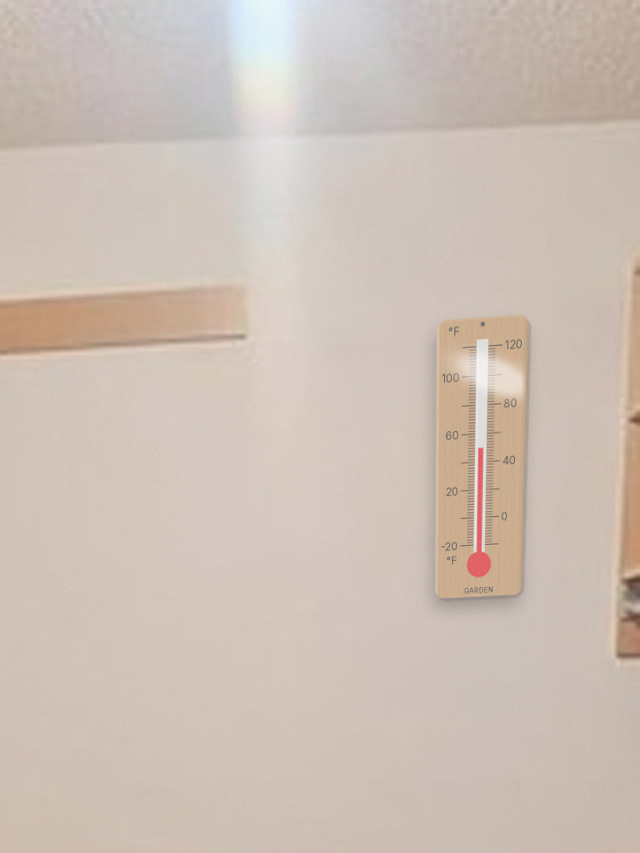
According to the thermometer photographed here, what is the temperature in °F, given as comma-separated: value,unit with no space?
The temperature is 50,°F
